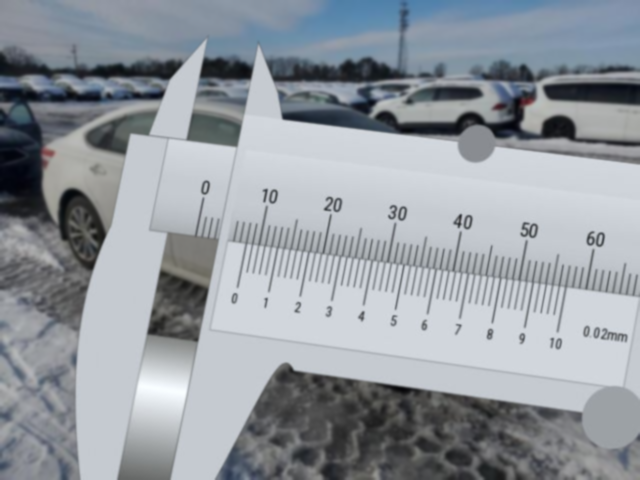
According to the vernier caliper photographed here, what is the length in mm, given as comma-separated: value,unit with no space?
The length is 8.0,mm
